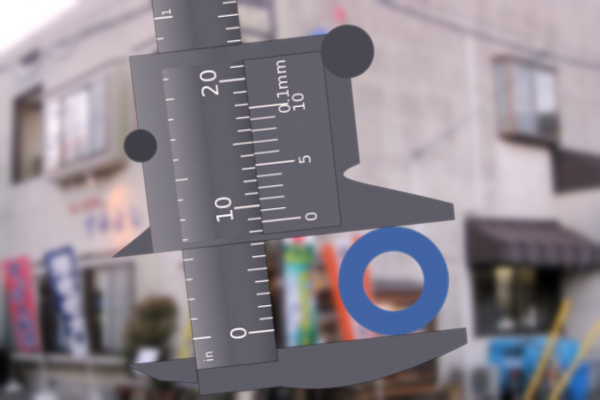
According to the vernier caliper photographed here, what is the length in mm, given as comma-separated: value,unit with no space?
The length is 8.7,mm
